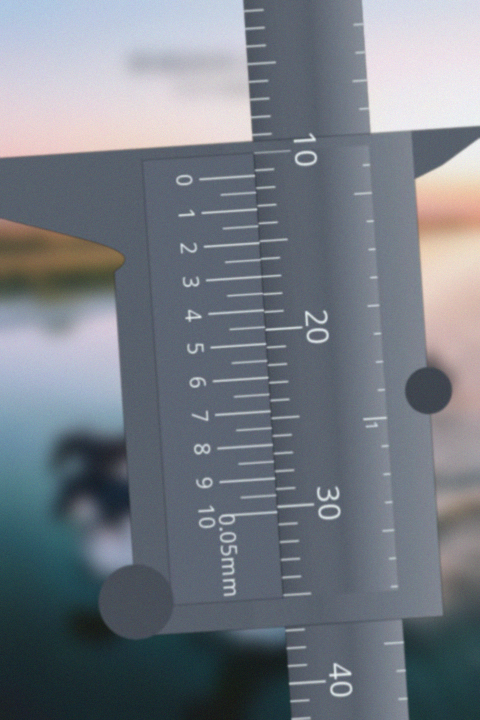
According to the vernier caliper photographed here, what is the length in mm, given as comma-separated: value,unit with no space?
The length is 11.3,mm
